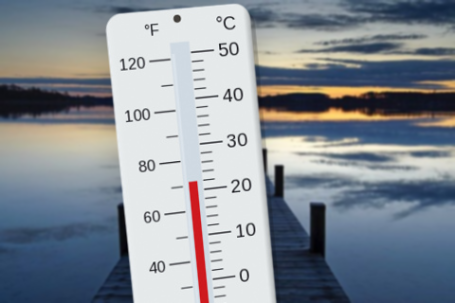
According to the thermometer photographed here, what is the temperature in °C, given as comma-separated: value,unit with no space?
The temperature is 22,°C
